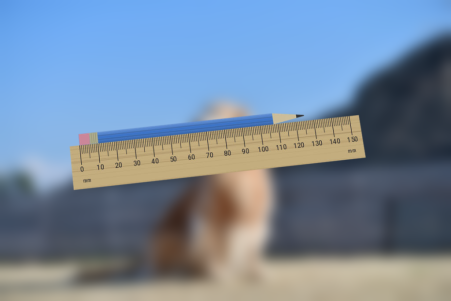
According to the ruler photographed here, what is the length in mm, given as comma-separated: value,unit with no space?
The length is 125,mm
